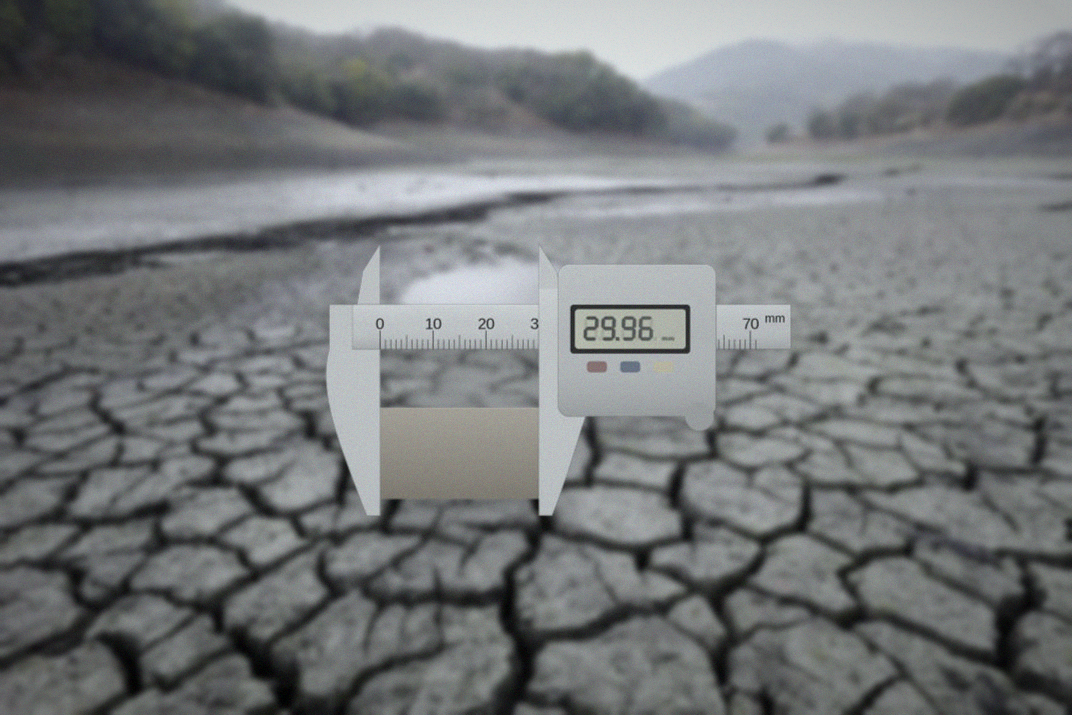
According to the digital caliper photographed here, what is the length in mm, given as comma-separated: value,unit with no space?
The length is 29.96,mm
